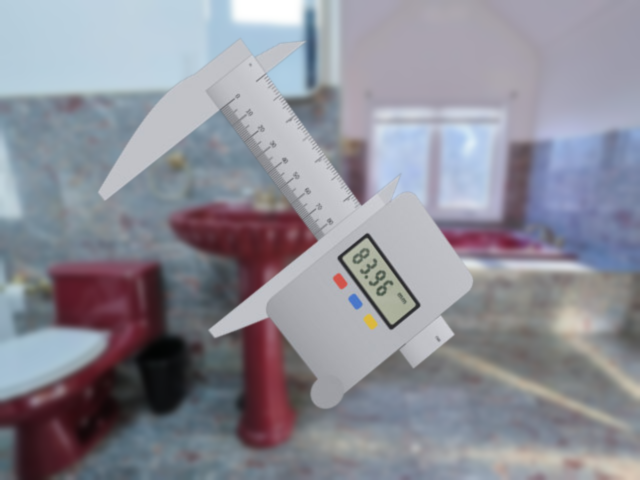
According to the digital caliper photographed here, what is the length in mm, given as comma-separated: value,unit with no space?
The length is 83.96,mm
